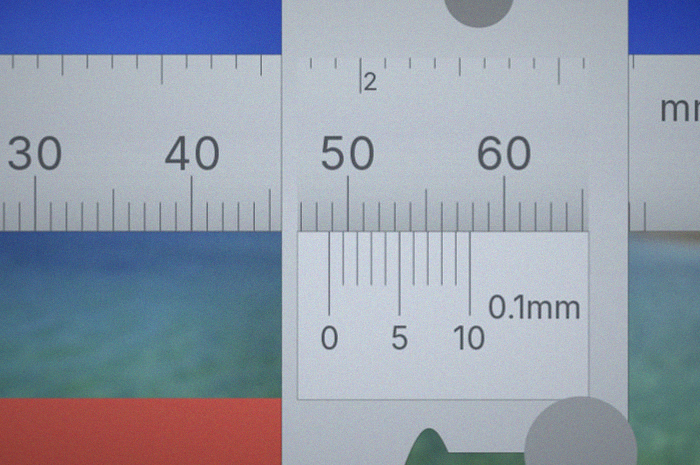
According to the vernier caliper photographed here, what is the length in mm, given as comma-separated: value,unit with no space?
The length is 48.8,mm
